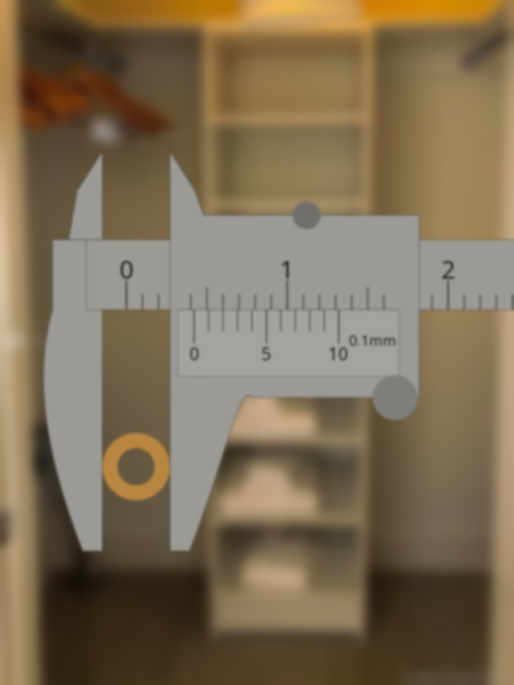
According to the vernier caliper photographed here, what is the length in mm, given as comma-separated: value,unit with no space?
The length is 4.2,mm
